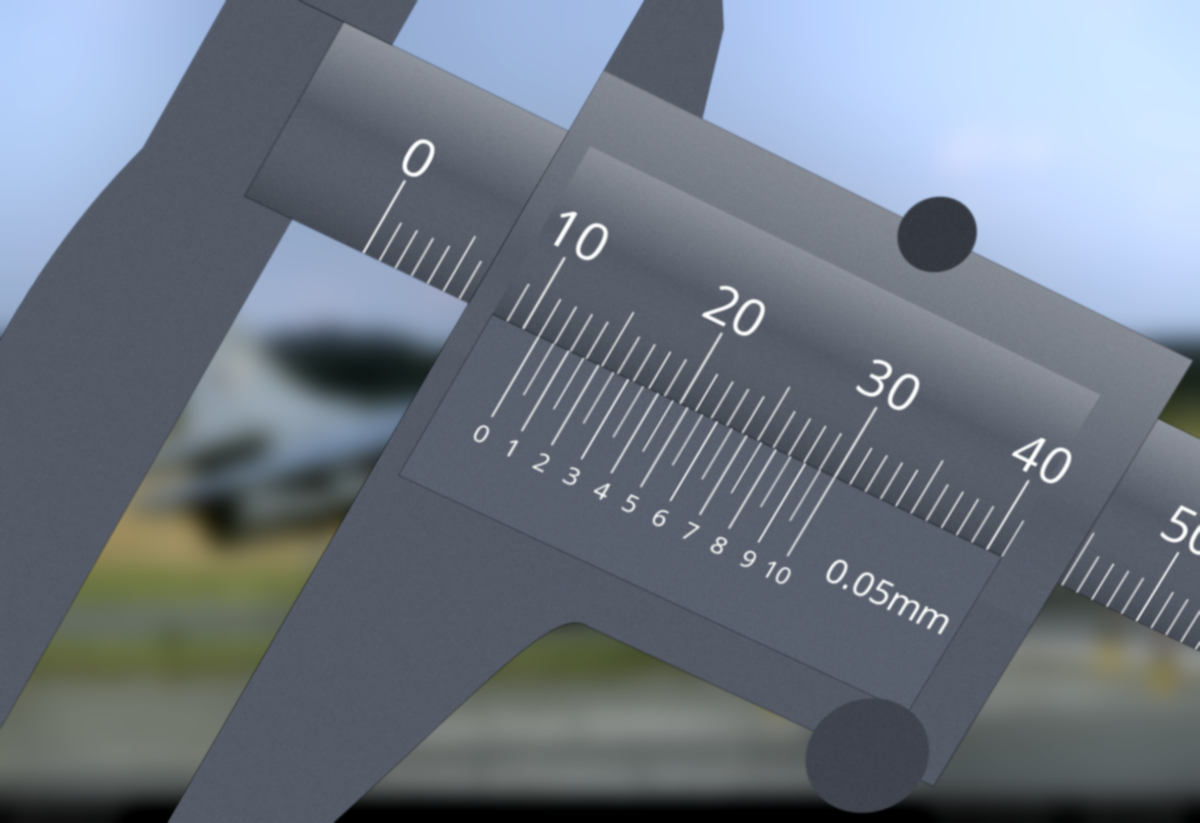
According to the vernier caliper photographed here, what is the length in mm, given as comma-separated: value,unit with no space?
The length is 11.0,mm
